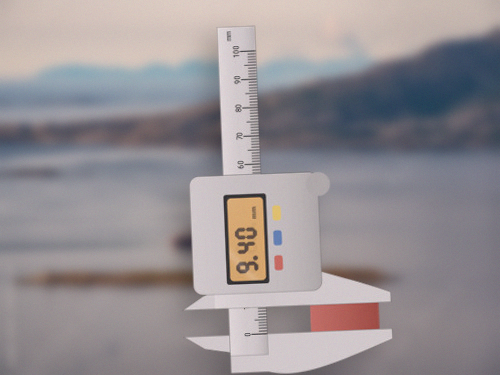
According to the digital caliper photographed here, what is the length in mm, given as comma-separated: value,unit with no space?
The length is 9.40,mm
